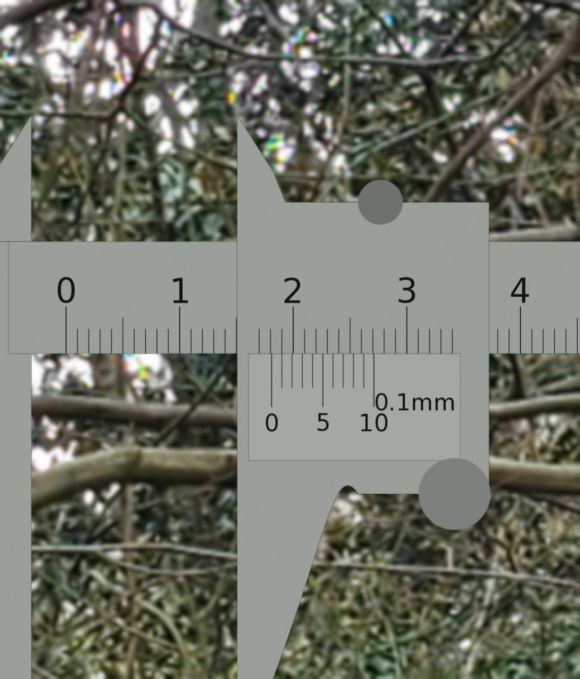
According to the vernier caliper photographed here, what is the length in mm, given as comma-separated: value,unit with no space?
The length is 18.1,mm
